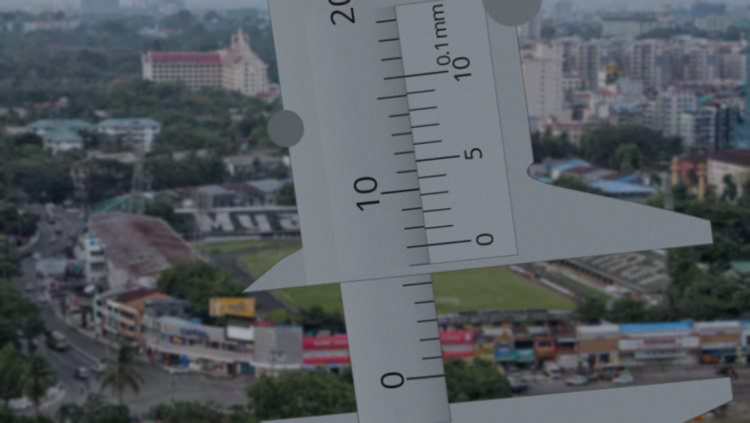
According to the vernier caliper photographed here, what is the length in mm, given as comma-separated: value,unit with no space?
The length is 7.0,mm
